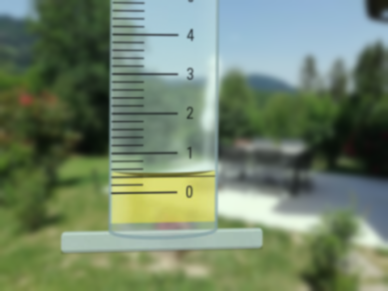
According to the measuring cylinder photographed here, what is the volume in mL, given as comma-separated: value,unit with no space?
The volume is 0.4,mL
